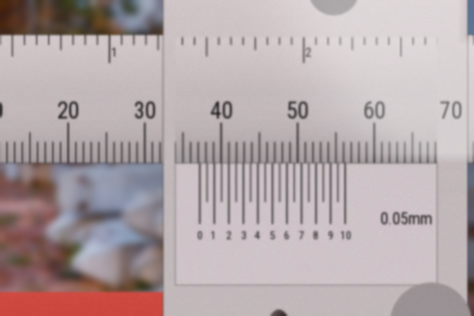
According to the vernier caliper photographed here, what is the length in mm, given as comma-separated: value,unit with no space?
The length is 37.2,mm
